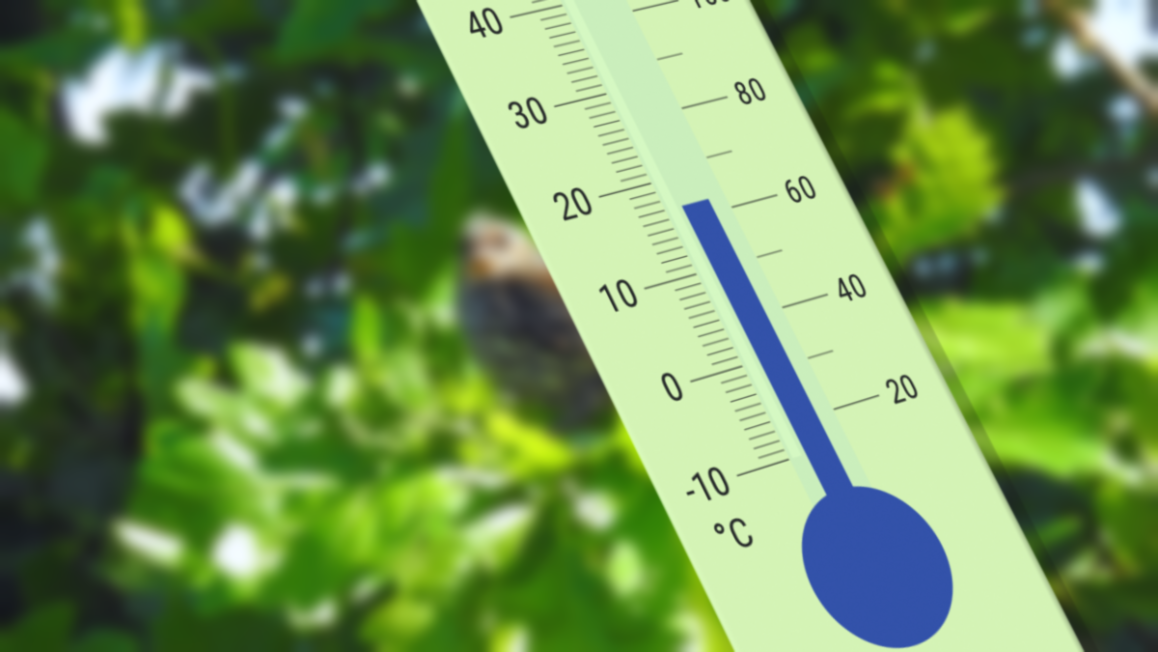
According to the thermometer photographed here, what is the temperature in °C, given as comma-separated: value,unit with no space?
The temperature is 17,°C
